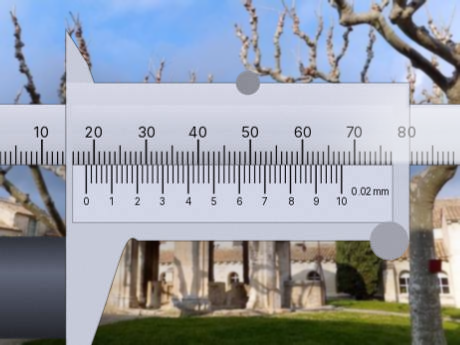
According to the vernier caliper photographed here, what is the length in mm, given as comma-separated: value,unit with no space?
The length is 18.5,mm
